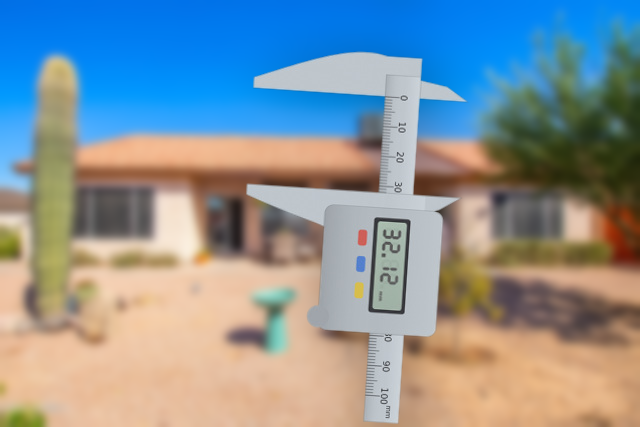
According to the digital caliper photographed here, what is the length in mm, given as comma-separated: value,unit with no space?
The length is 32.12,mm
